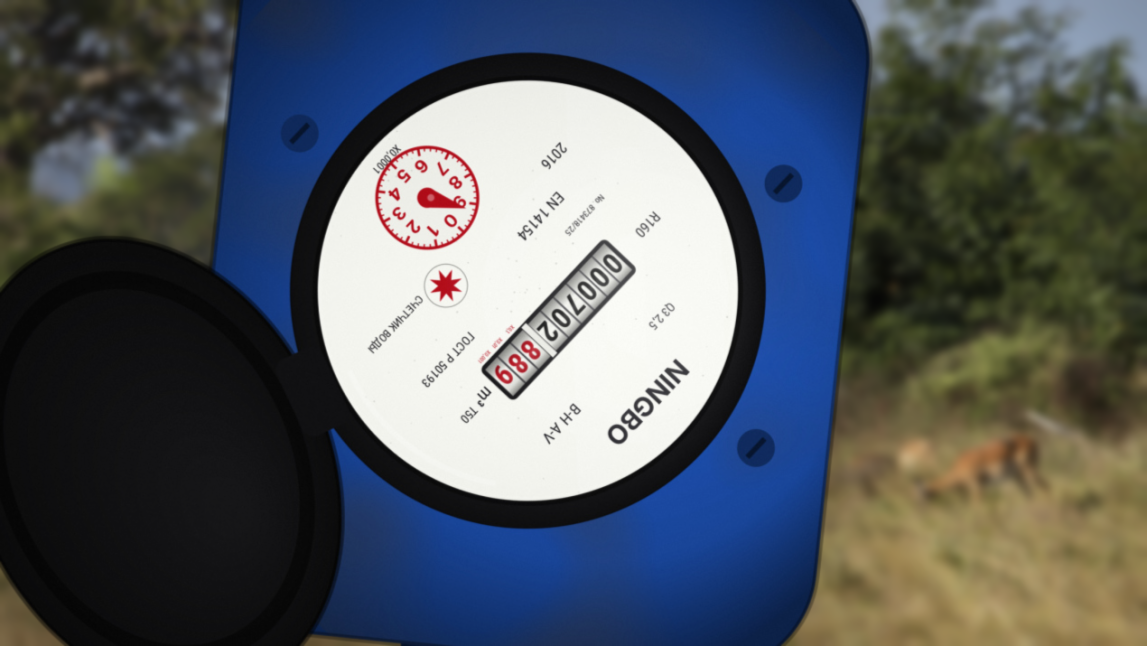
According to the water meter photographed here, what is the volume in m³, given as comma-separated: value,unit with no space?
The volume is 702.8889,m³
